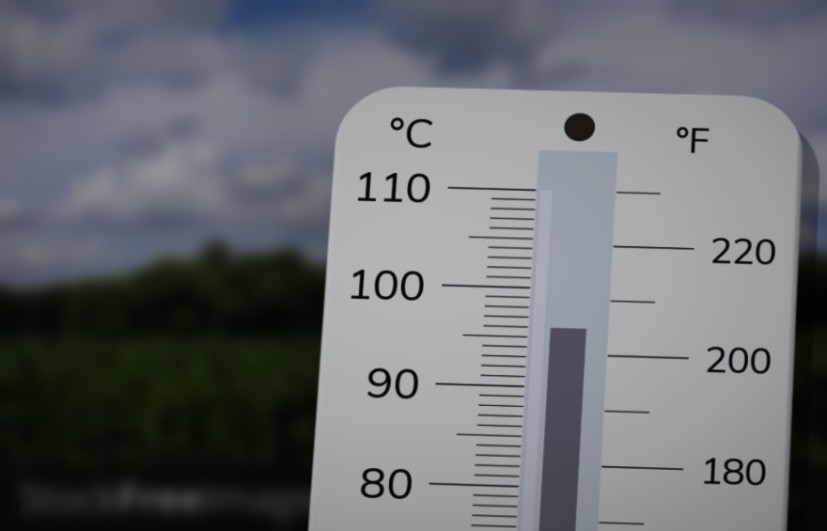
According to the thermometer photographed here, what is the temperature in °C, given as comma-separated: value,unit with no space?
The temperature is 96,°C
